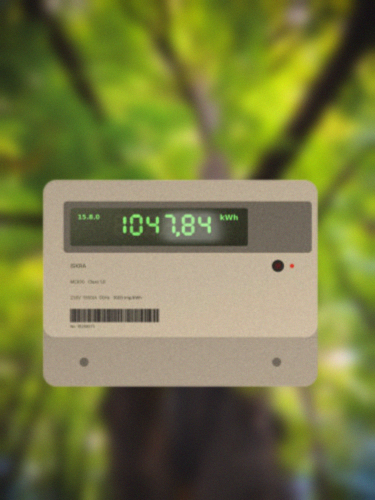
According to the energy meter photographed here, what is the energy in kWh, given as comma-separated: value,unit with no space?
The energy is 1047.84,kWh
